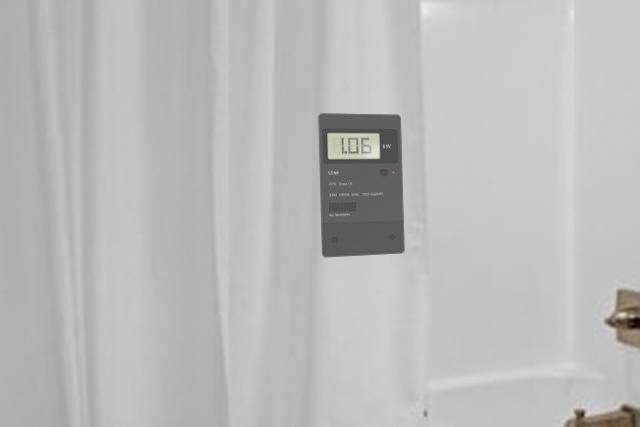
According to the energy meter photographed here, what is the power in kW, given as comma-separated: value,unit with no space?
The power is 1.06,kW
